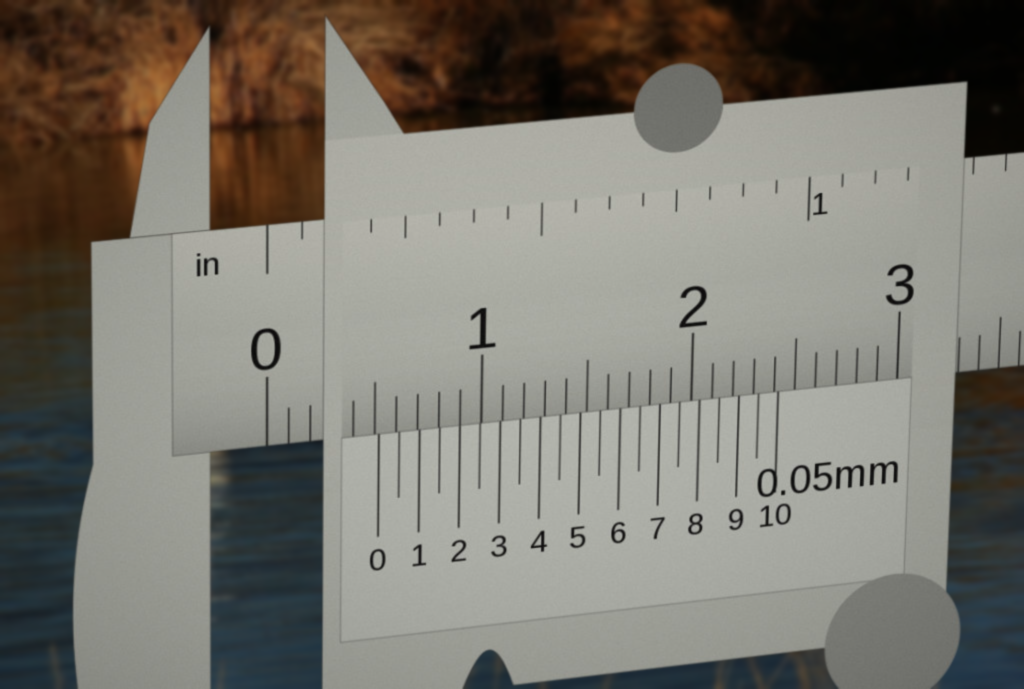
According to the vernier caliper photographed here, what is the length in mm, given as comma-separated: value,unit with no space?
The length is 5.2,mm
